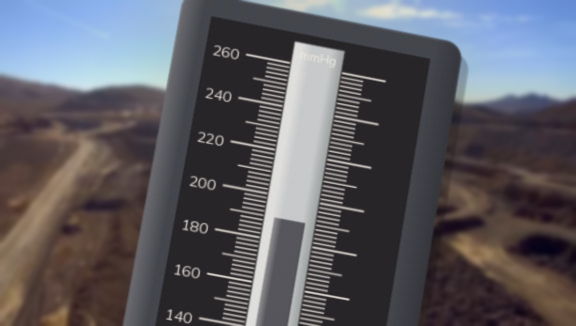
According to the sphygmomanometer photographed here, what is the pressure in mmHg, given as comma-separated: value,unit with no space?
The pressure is 190,mmHg
